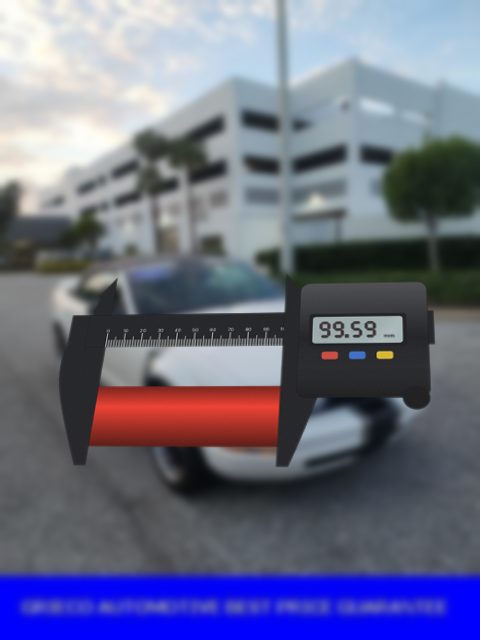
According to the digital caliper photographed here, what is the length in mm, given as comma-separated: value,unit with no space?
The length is 99.59,mm
